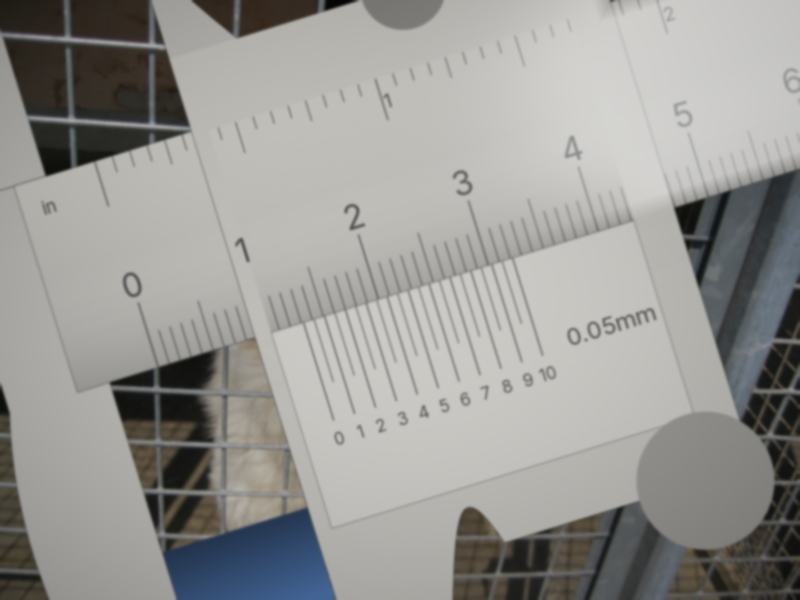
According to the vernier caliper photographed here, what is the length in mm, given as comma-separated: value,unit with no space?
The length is 13.2,mm
